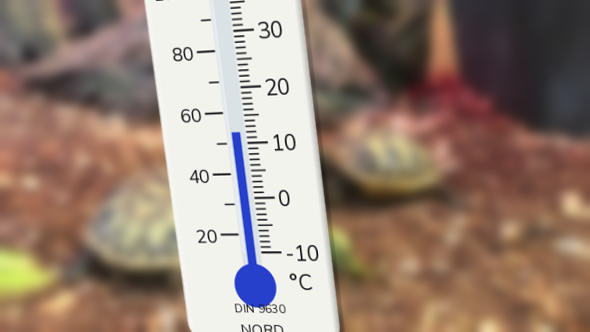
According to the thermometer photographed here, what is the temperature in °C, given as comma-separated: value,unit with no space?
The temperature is 12,°C
